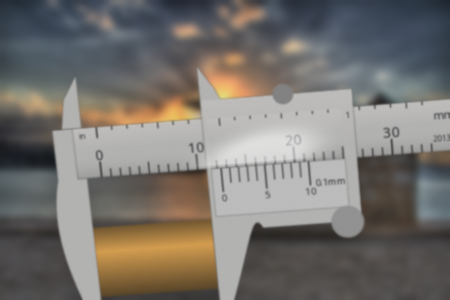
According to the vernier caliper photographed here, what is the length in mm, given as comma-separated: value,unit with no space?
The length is 12.4,mm
